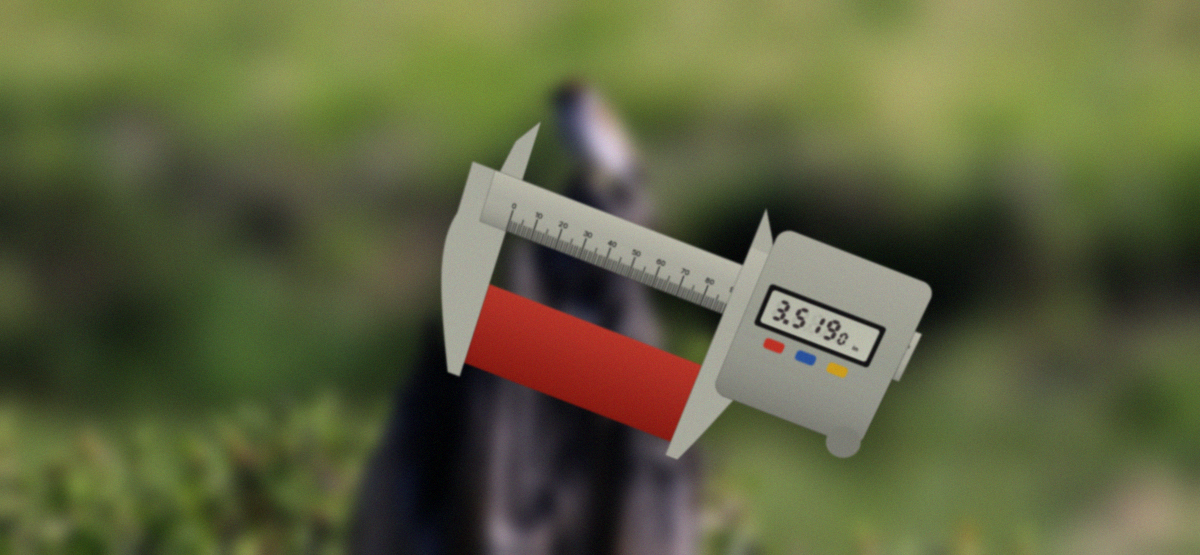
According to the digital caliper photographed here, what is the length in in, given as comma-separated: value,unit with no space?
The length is 3.5190,in
